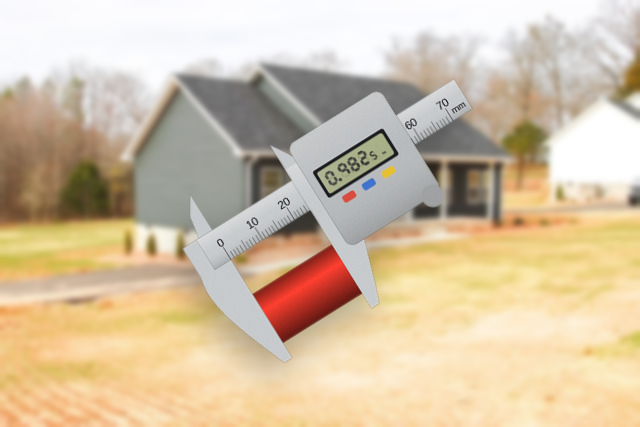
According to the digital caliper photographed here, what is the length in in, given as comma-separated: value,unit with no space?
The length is 0.9825,in
